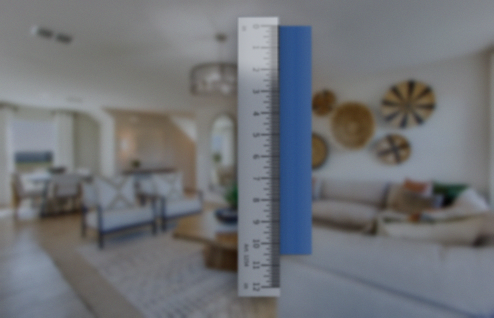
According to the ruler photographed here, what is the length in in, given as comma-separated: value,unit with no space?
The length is 10.5,in
